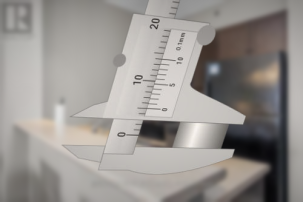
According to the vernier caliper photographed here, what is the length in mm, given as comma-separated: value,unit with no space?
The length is 5.0,mm
